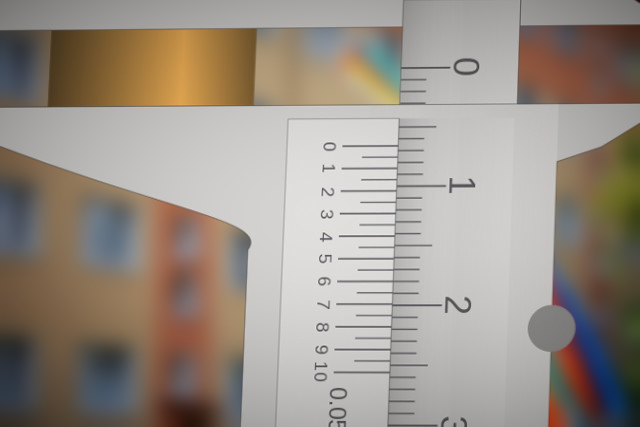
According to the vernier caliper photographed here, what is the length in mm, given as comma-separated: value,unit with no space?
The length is 6.6,mm
